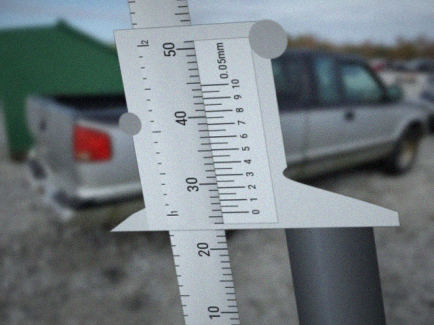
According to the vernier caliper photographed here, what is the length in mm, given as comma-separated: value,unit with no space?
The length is 25.6,mm
